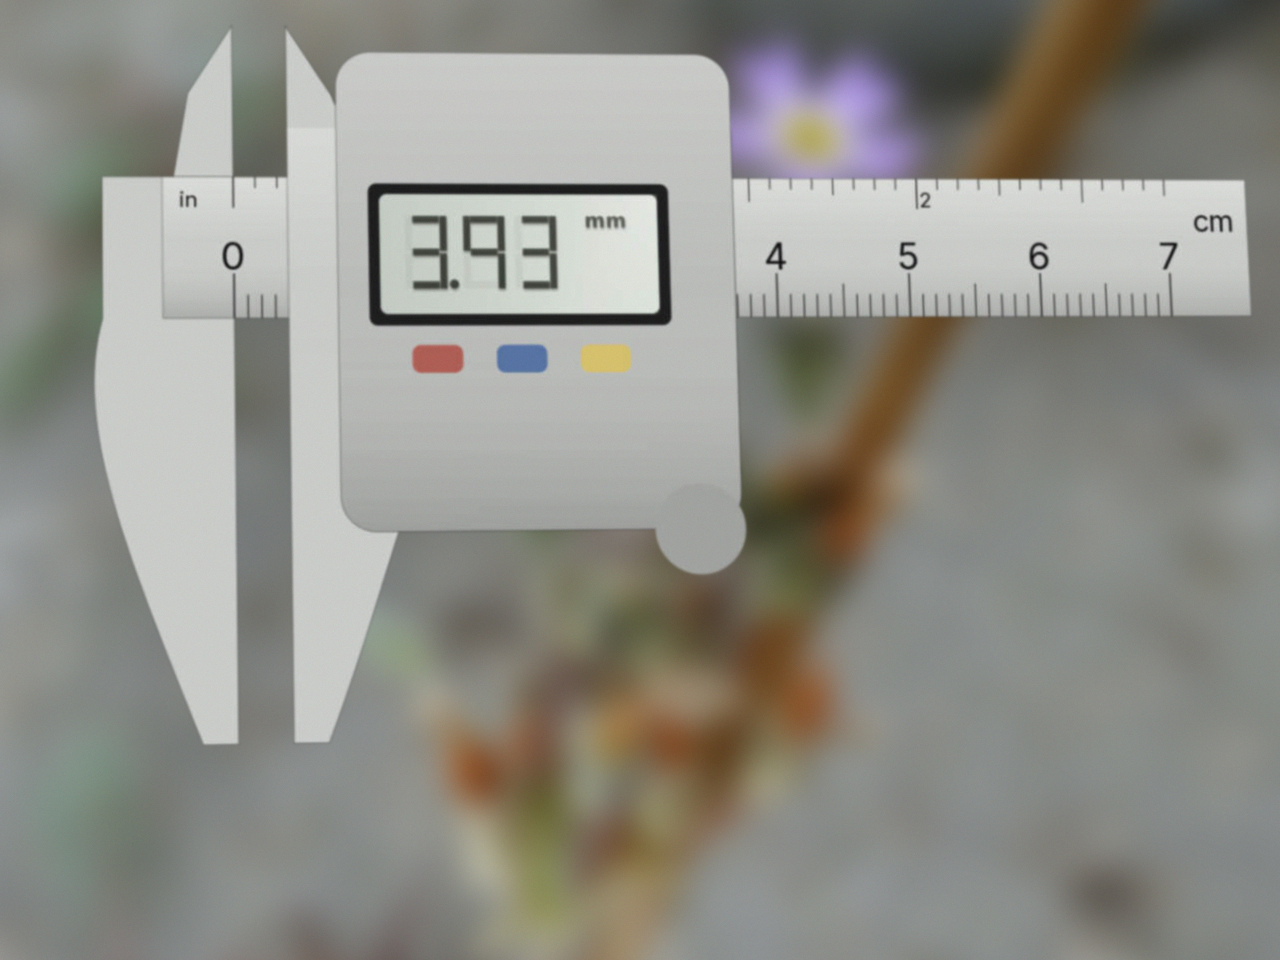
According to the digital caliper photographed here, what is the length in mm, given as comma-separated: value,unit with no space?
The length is 3.93,mm
